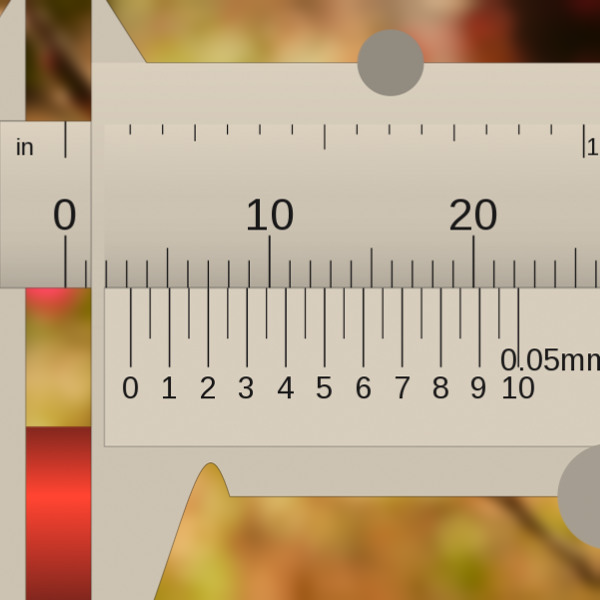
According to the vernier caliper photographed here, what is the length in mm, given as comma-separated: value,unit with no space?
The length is 3.2,mm
